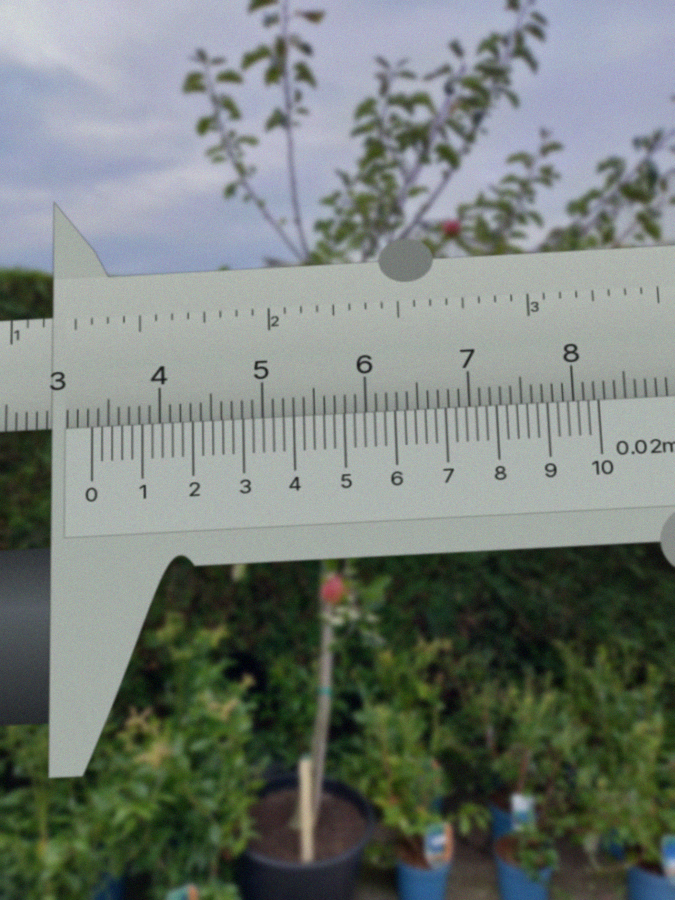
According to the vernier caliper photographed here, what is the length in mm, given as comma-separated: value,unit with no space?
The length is 33.4,mm
